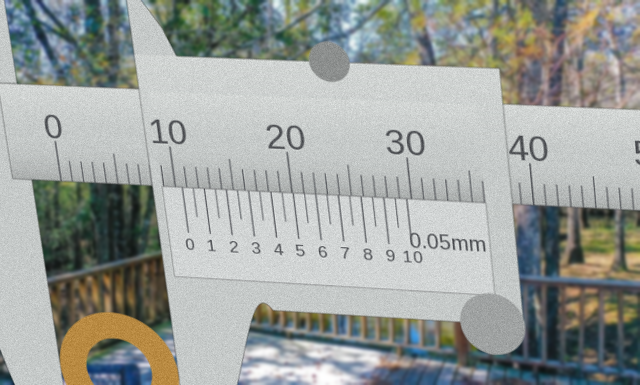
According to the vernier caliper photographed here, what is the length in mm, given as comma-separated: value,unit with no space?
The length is 10.6,mm
